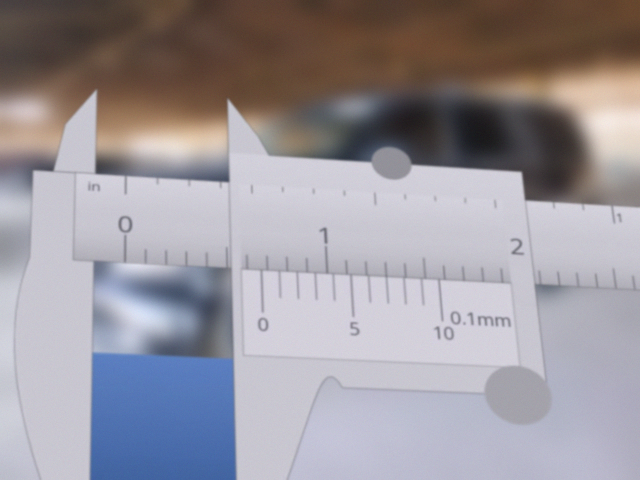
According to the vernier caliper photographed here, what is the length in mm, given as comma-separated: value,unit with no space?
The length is 6.7,mm
